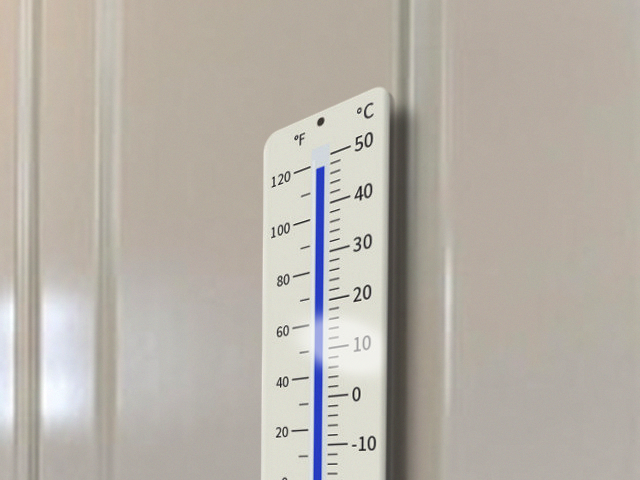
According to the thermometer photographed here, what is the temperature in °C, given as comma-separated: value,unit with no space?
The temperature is 48,°C
